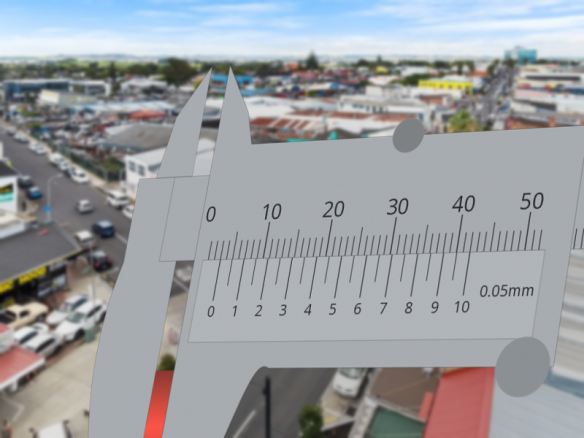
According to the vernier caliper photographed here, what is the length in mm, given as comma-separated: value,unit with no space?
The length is 3.0,mm
